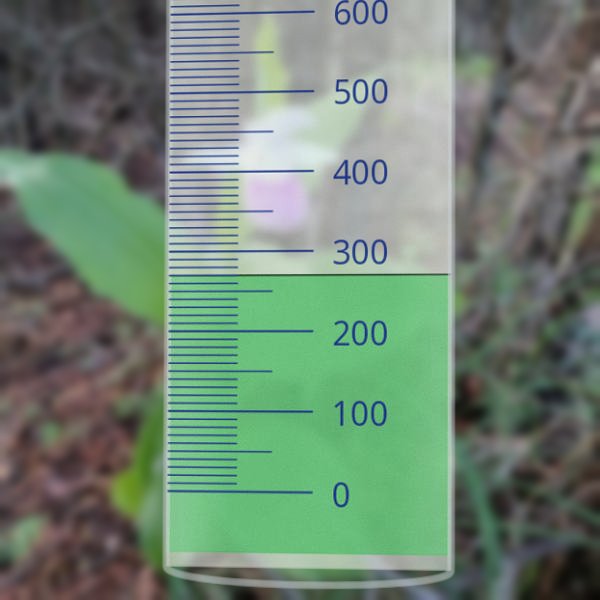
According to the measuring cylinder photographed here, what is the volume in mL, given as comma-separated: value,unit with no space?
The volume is 270,mL
